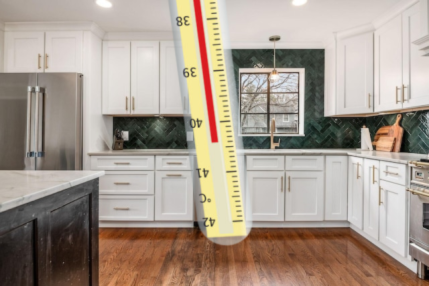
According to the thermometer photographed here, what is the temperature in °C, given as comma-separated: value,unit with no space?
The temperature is 40.4,°C
